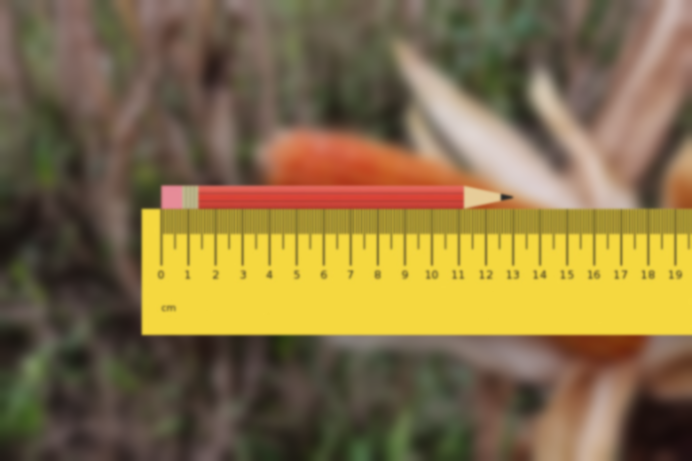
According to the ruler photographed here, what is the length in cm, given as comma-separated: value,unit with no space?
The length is 13,cm
